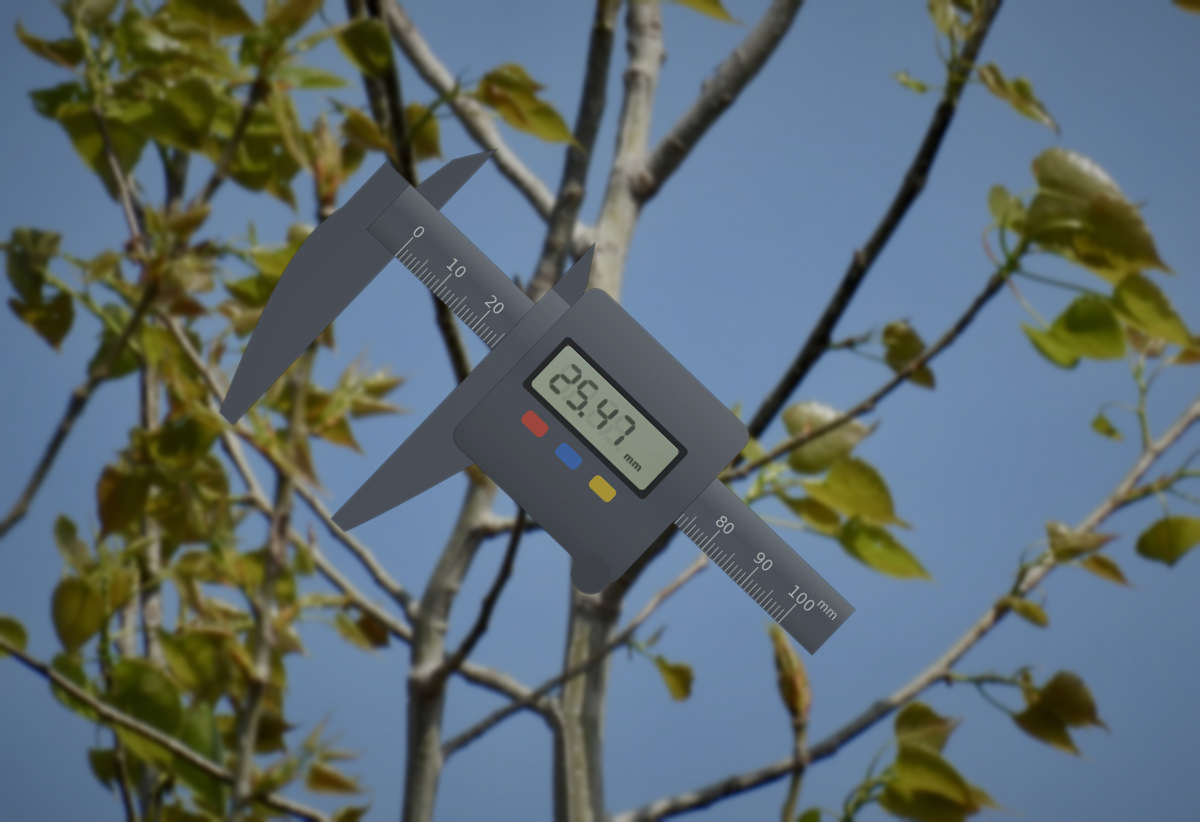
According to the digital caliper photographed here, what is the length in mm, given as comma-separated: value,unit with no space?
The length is 25.47,mm
